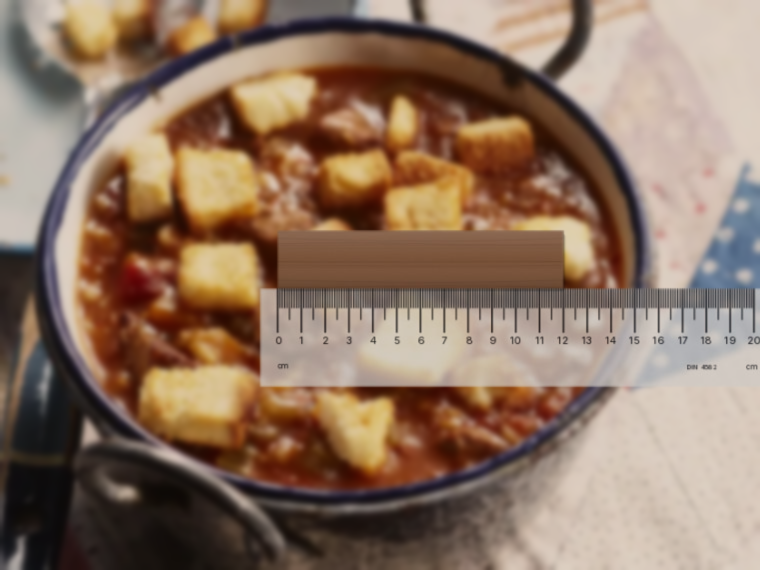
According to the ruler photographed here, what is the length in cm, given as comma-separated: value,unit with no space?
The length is 12,cm
